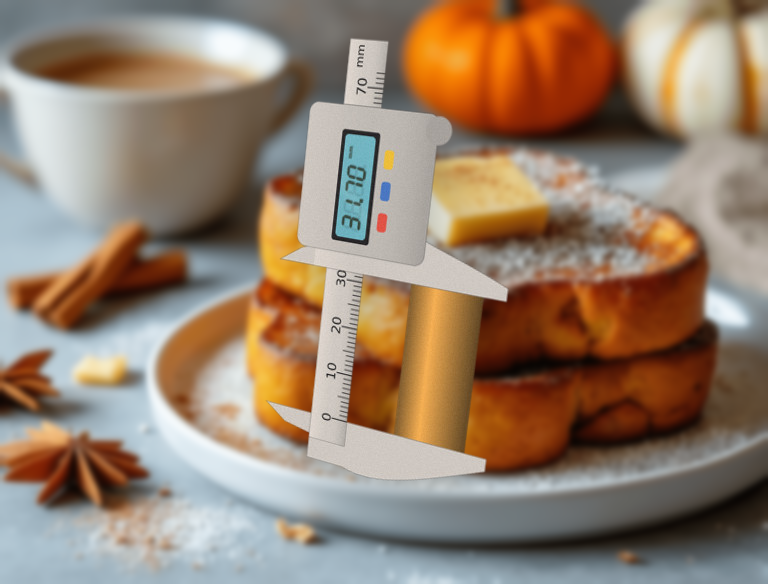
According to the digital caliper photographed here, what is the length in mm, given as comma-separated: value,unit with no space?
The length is 31.70,mm
